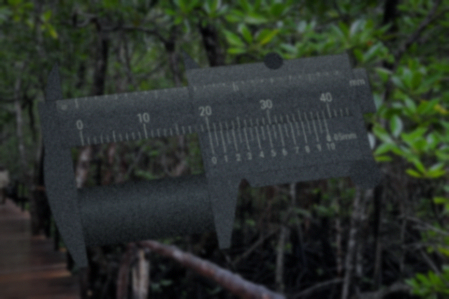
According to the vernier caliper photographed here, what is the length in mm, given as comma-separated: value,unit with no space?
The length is 20.0,mm
